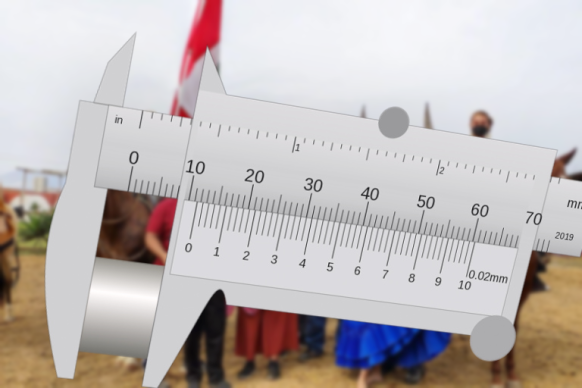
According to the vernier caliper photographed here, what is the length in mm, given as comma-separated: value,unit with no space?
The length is 11.4,mm
